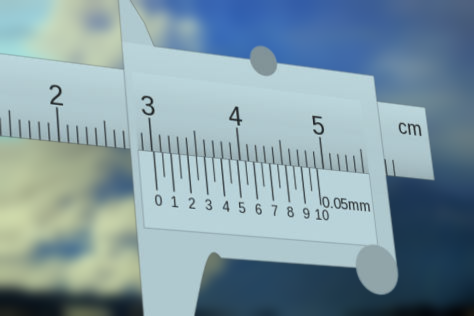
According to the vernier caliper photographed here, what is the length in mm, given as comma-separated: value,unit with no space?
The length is 30.2,mm
